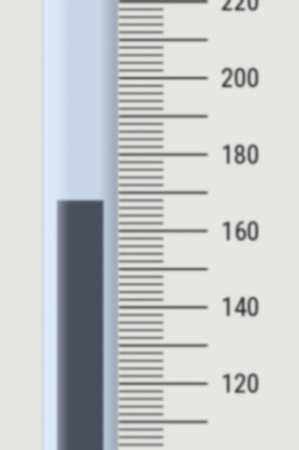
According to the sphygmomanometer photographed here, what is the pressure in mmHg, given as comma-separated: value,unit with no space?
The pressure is 168,mmHg
